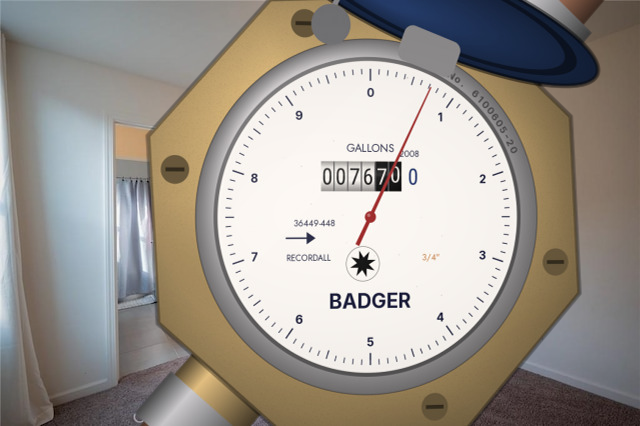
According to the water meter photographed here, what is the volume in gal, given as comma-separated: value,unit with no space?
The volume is 76700.7,gal
